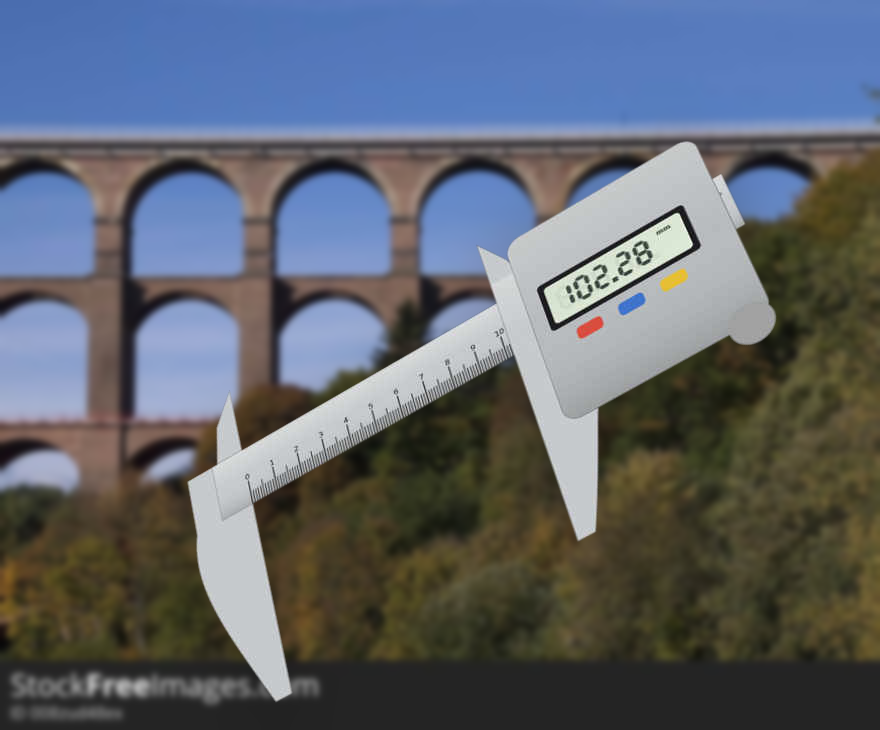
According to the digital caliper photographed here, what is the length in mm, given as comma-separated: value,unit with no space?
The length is 102.28,mm
